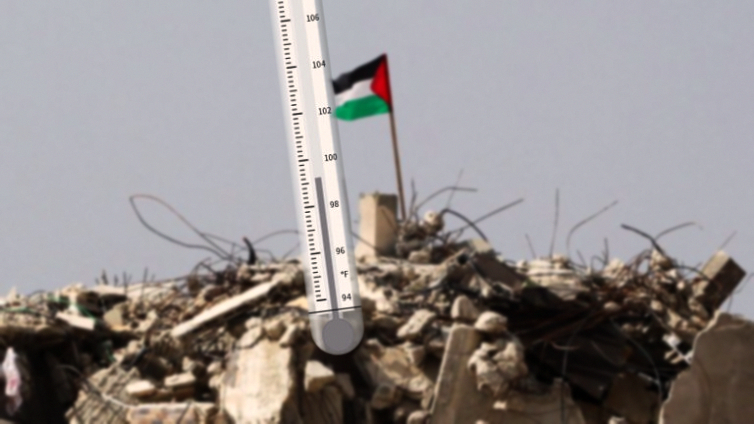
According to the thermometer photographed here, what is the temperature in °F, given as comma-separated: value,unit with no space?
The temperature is 99.2,°F
